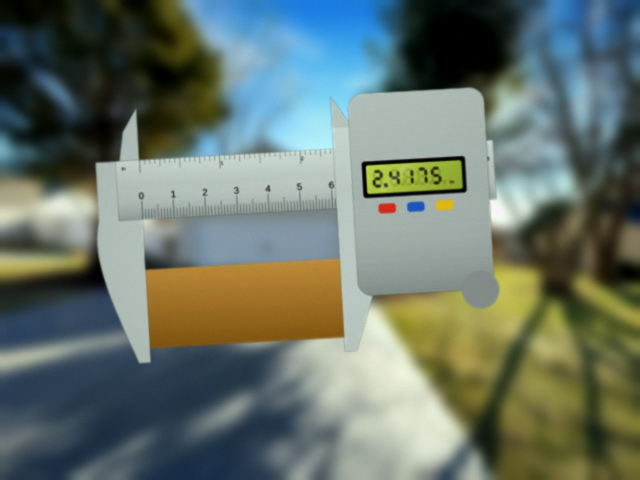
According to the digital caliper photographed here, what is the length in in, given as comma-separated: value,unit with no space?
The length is 2.4175,in
